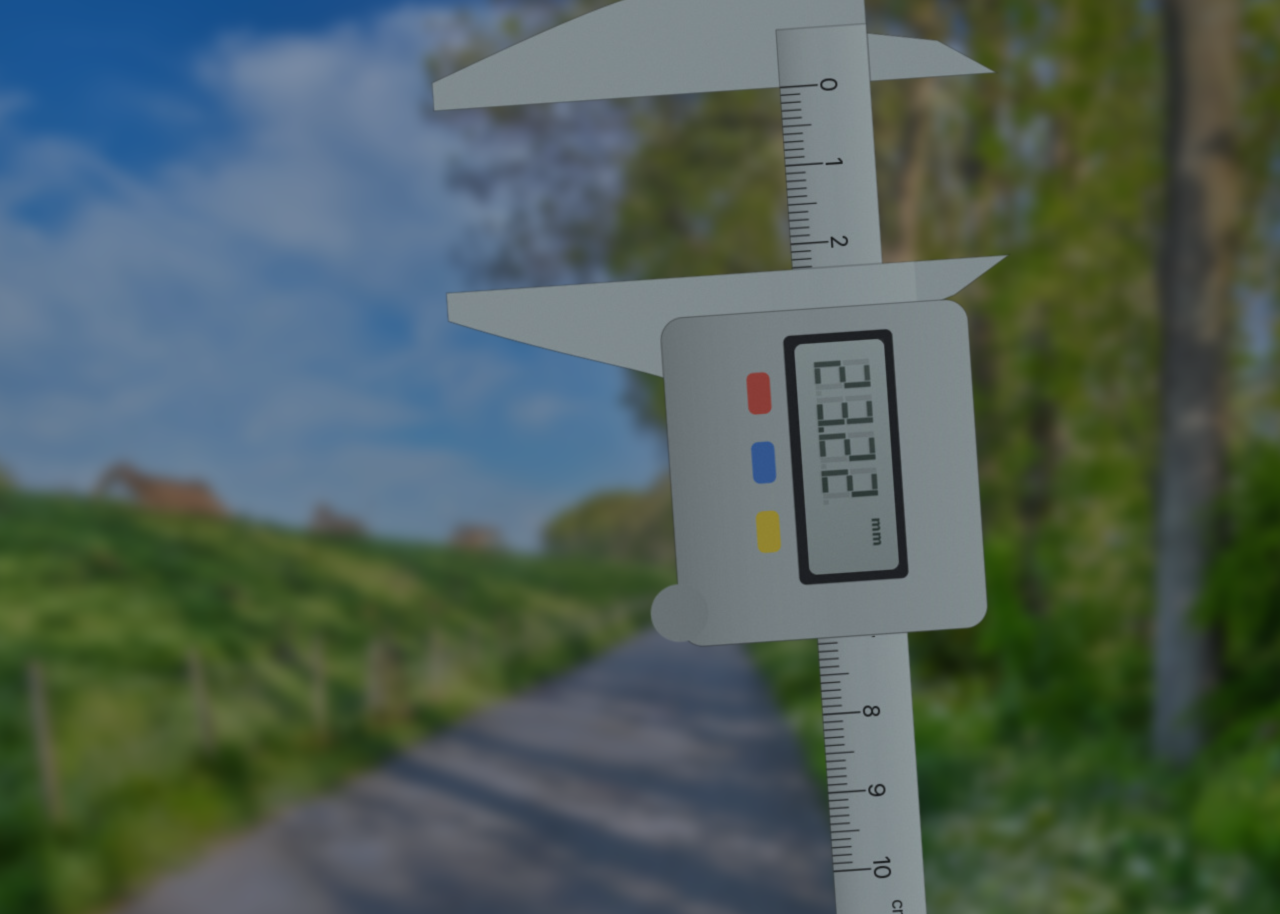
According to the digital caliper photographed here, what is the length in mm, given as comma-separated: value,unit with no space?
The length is 23.22,mm
